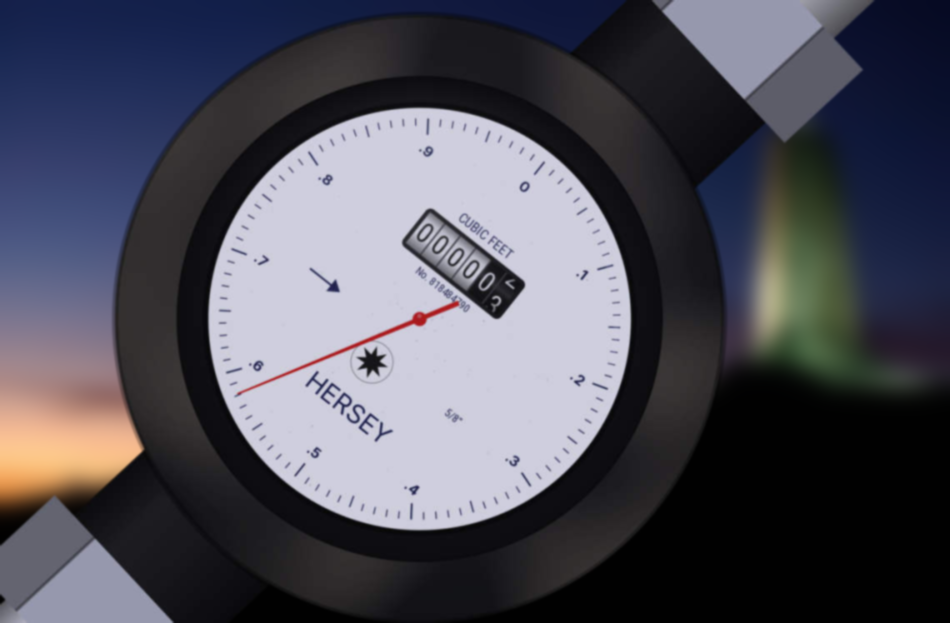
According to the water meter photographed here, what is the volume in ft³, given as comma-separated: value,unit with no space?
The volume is 2.58,ft³
